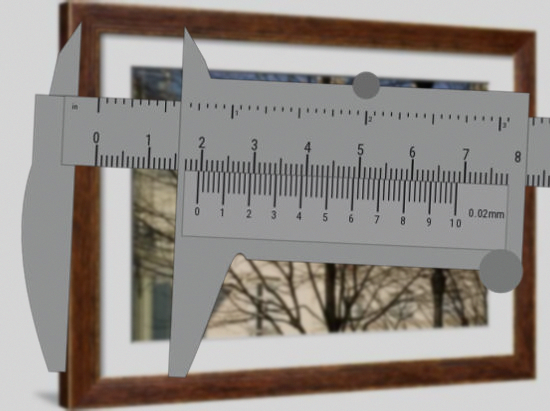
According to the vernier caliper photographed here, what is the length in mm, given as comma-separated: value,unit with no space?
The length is 19.5,mm
